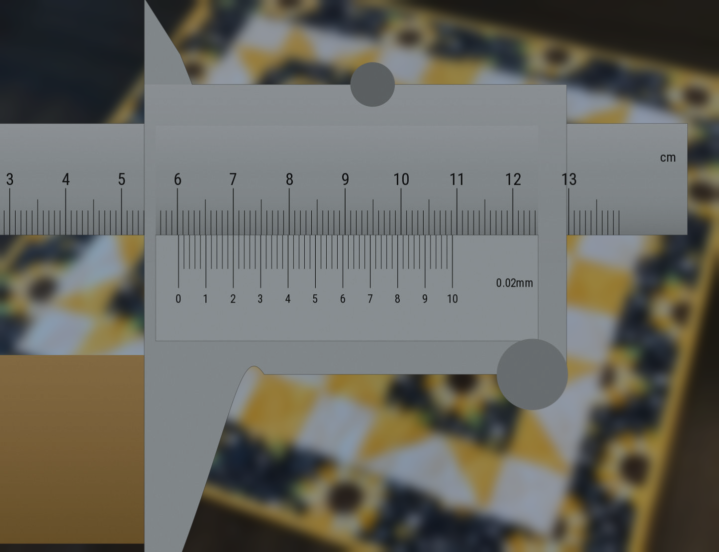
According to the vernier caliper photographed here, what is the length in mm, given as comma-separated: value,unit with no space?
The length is 60.2,mm
